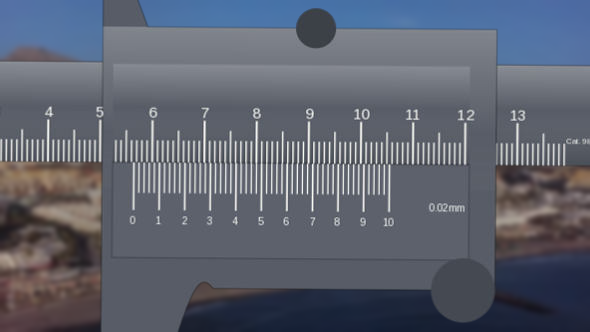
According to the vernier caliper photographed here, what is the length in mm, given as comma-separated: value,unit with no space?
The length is 56.5,mm
